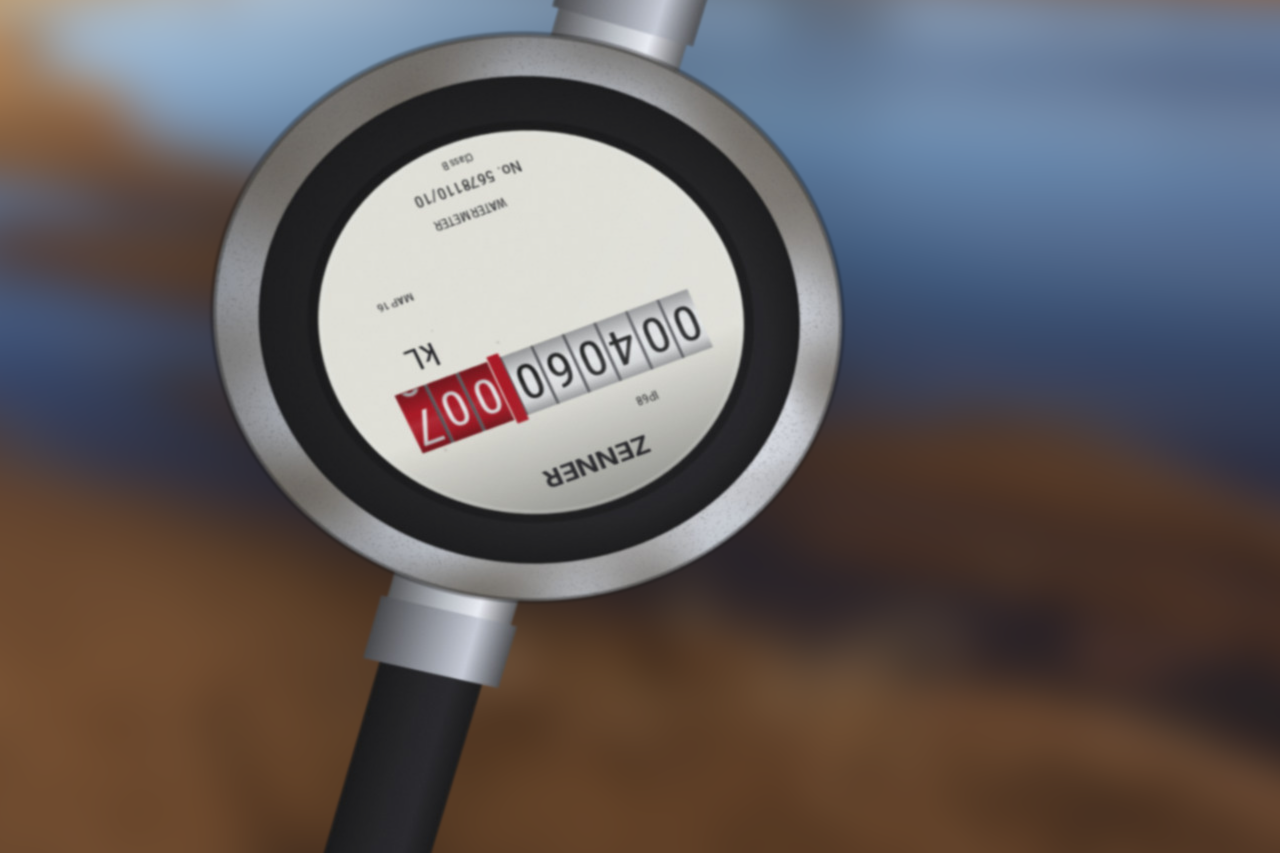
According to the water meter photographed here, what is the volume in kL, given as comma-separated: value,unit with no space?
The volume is 4060.007,kL
